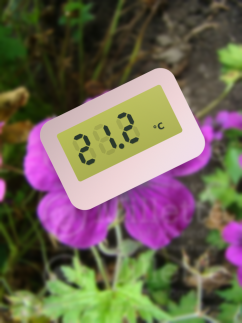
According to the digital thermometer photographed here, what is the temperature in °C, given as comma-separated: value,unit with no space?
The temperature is 21.2,°C
